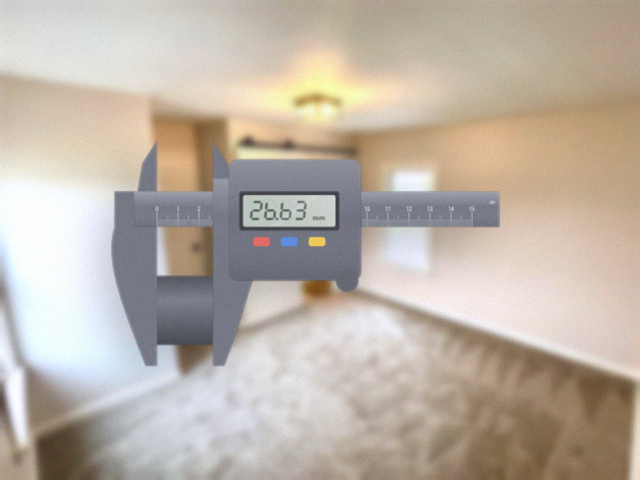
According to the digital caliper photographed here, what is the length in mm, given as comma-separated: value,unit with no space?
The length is 26.63,mm
